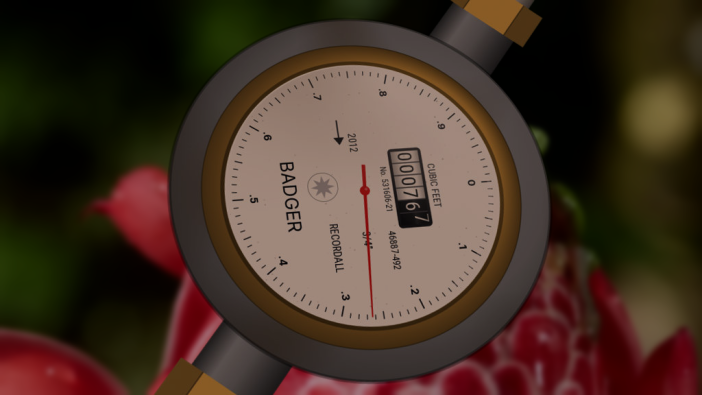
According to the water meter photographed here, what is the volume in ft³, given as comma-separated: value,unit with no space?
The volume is 767.26,ft³
